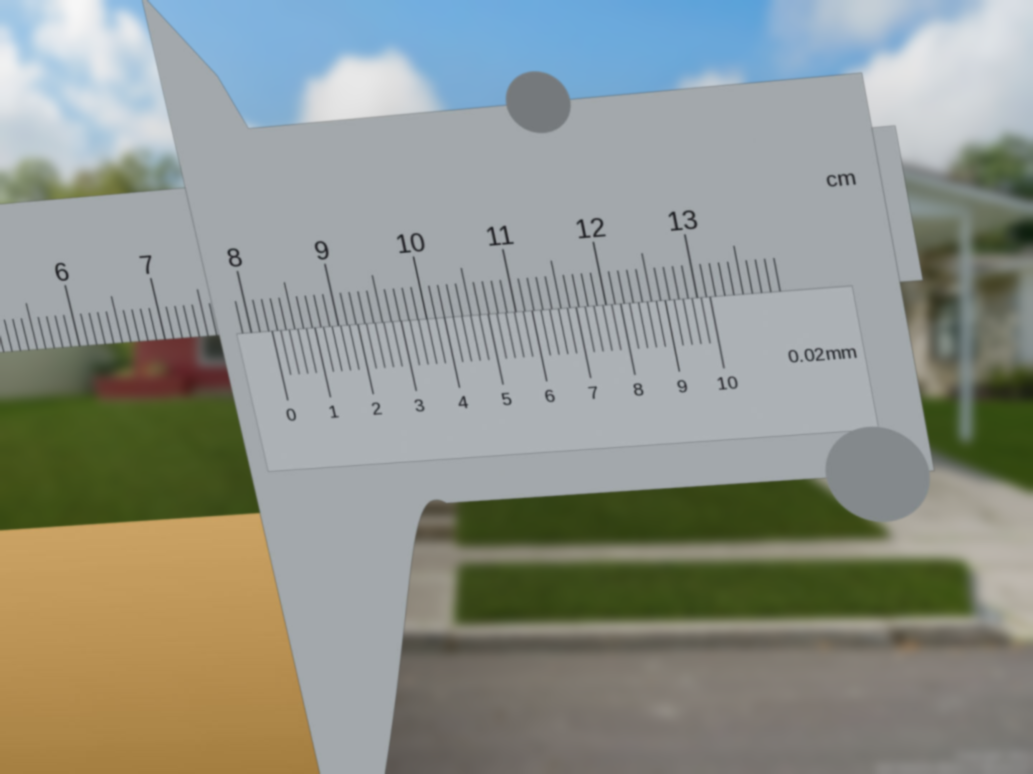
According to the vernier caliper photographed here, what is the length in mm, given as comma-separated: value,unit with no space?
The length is 82.4,mm
